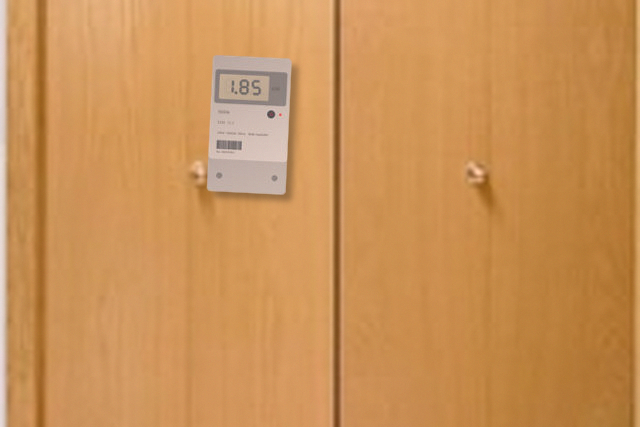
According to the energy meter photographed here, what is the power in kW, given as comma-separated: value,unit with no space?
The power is 1.85,kW
